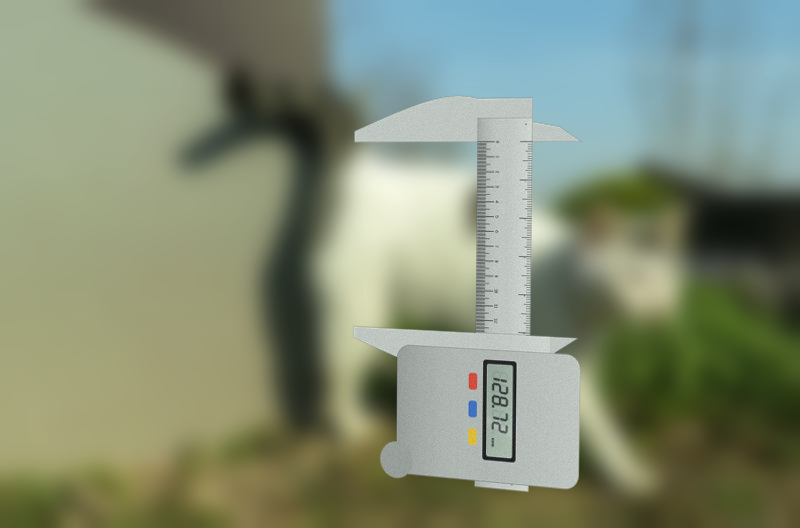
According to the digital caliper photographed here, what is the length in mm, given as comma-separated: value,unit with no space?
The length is 128.72,mm
